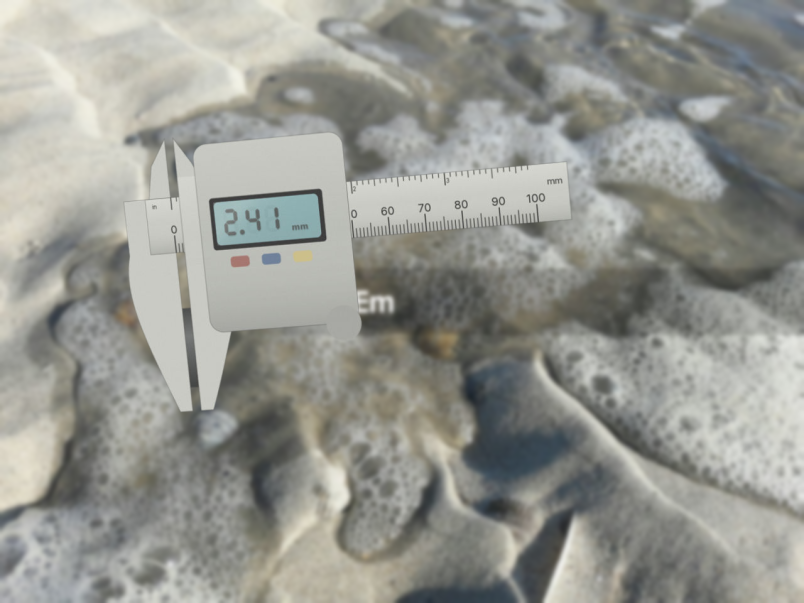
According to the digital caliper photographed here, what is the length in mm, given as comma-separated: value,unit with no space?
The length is 2.41,mm
